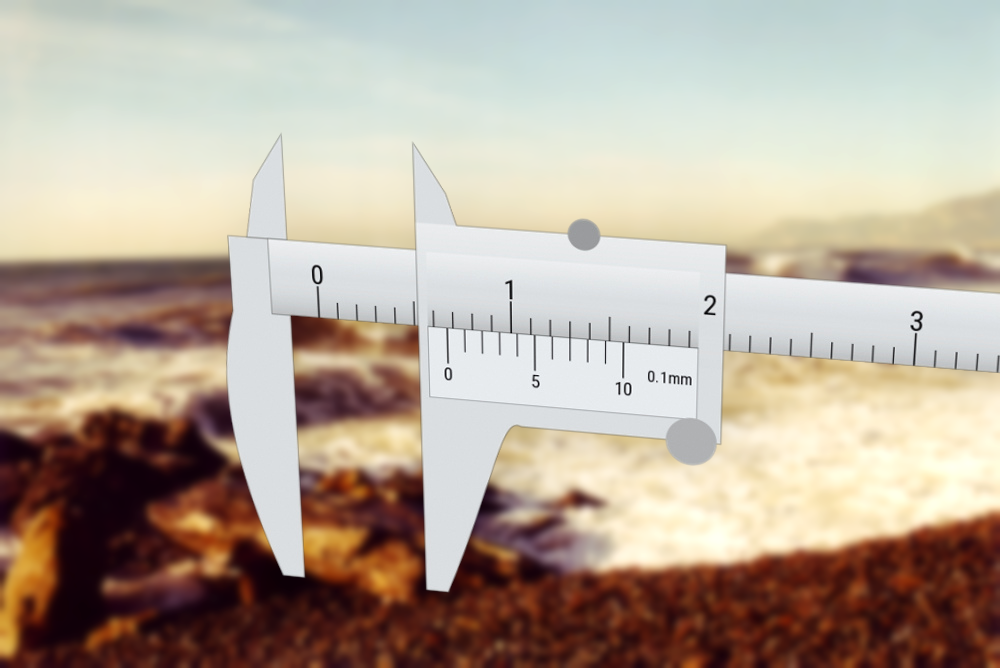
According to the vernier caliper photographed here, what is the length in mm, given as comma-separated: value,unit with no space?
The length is 6.7,mm
